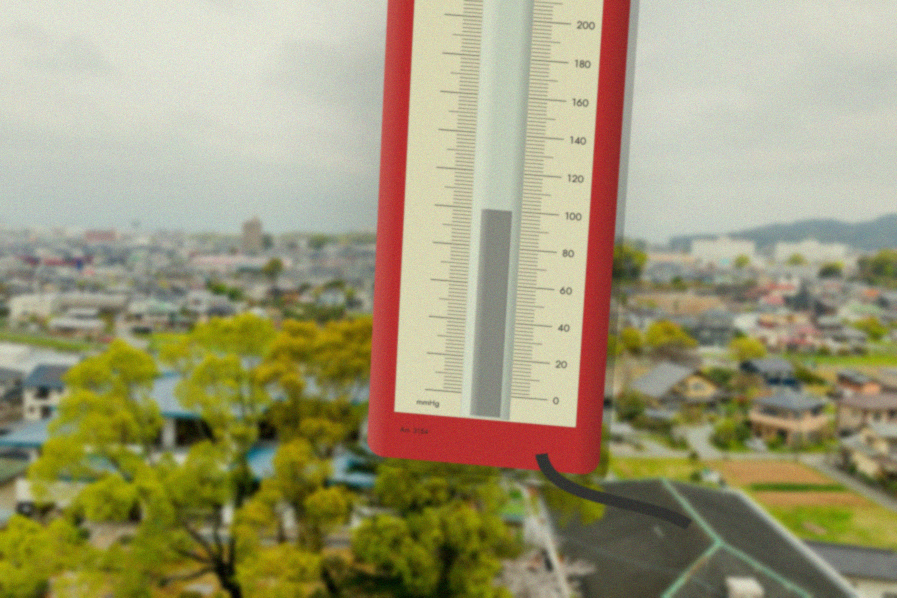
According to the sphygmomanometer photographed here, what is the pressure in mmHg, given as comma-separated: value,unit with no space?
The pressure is 100,mmHg
